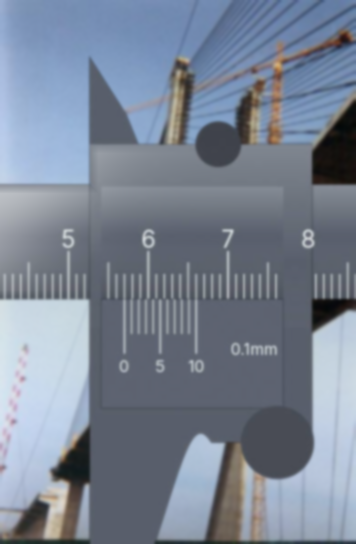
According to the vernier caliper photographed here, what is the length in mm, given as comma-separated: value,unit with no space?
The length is 57.0,mm
